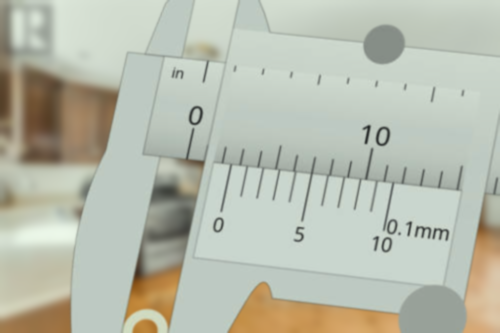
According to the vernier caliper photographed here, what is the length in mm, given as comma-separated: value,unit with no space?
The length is 2.5,mm
